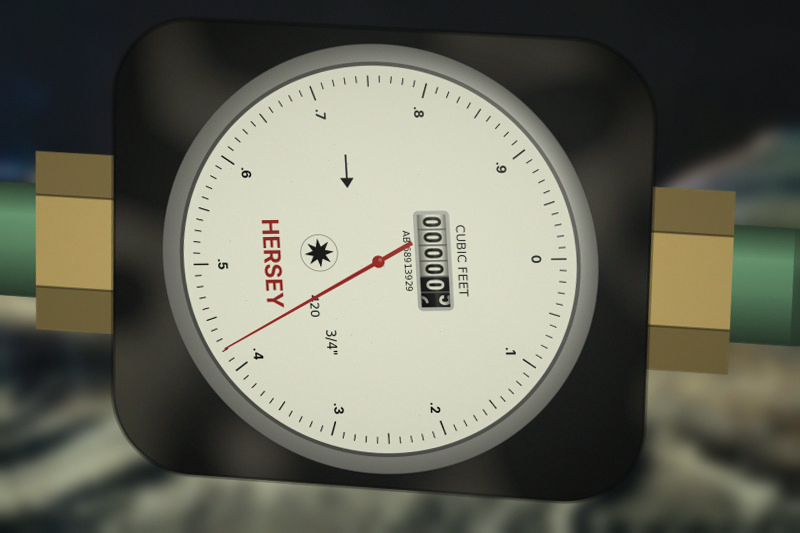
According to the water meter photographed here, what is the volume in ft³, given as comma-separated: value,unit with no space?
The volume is 5.42,ft³
